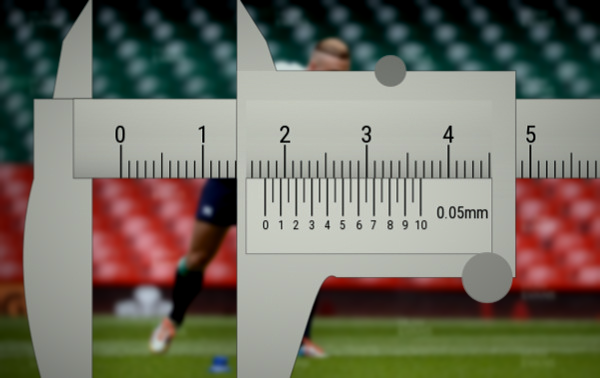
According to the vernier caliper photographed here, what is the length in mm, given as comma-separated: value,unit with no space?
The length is 17.6,mm
